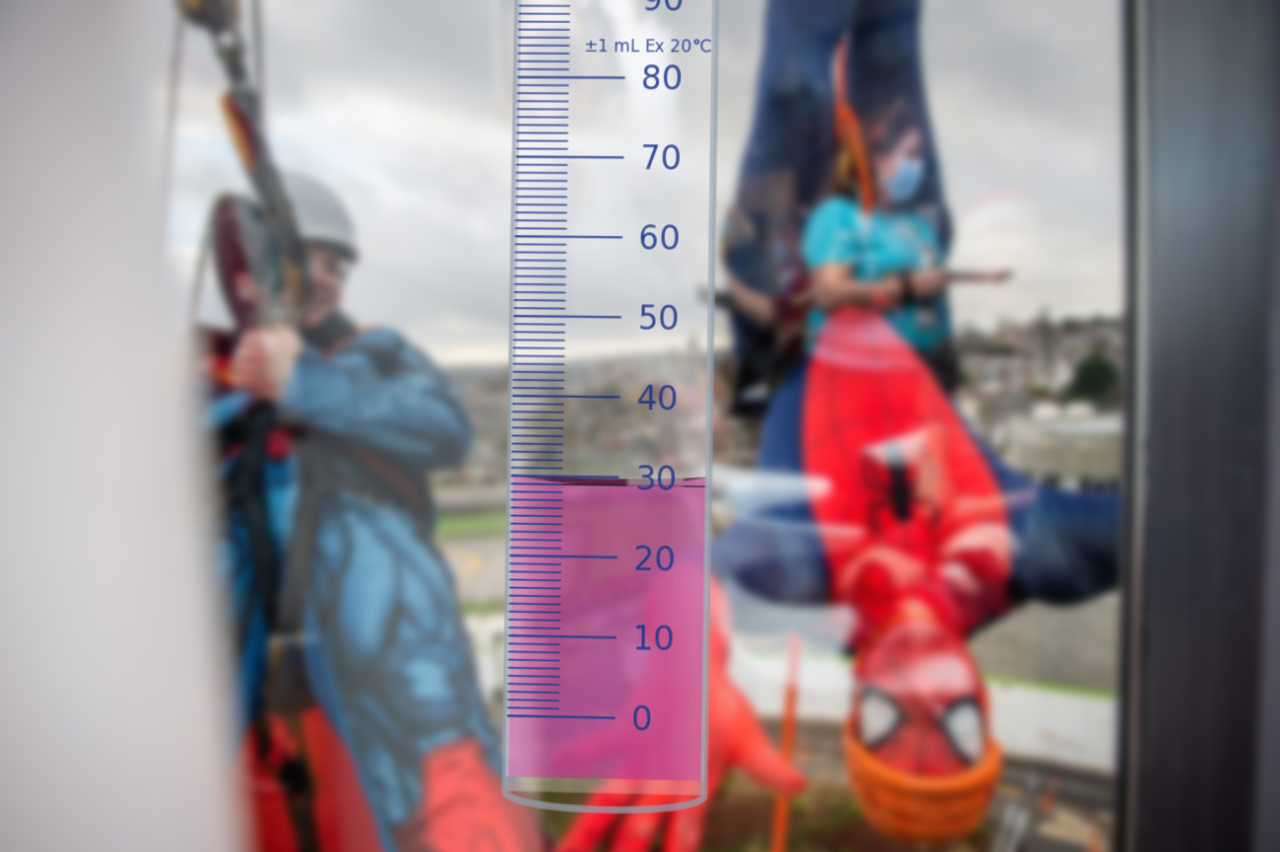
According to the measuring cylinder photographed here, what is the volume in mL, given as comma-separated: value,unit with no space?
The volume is 29,mL
